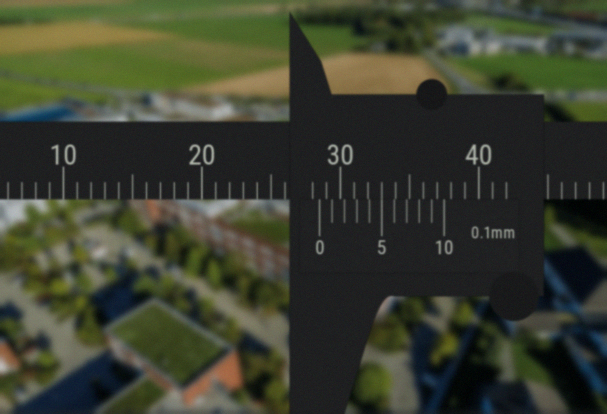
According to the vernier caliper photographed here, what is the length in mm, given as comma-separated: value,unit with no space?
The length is 28.5,mm
